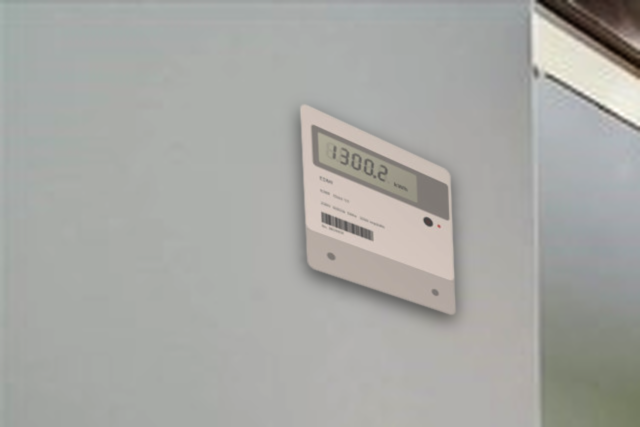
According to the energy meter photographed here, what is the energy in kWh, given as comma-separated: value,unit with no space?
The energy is 1300.2,kWh
